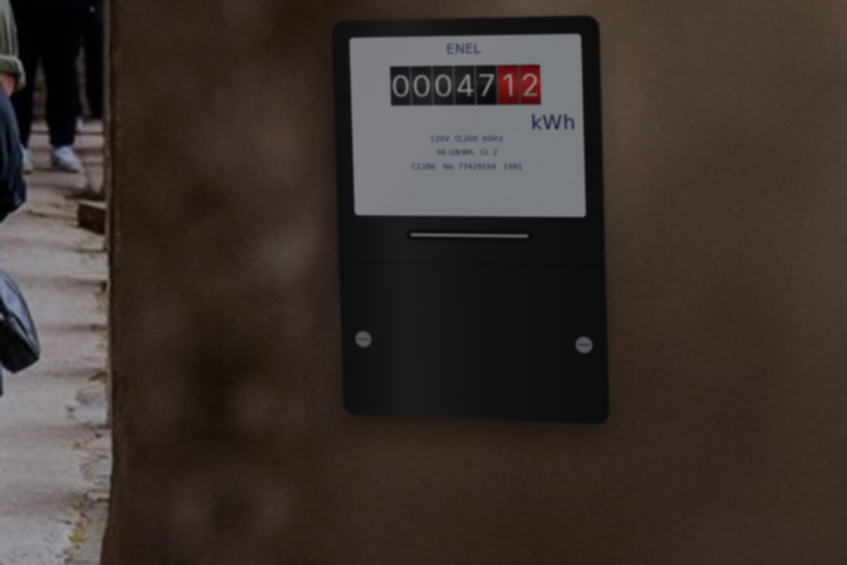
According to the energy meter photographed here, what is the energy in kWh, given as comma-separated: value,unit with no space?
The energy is 47.12,kWh
